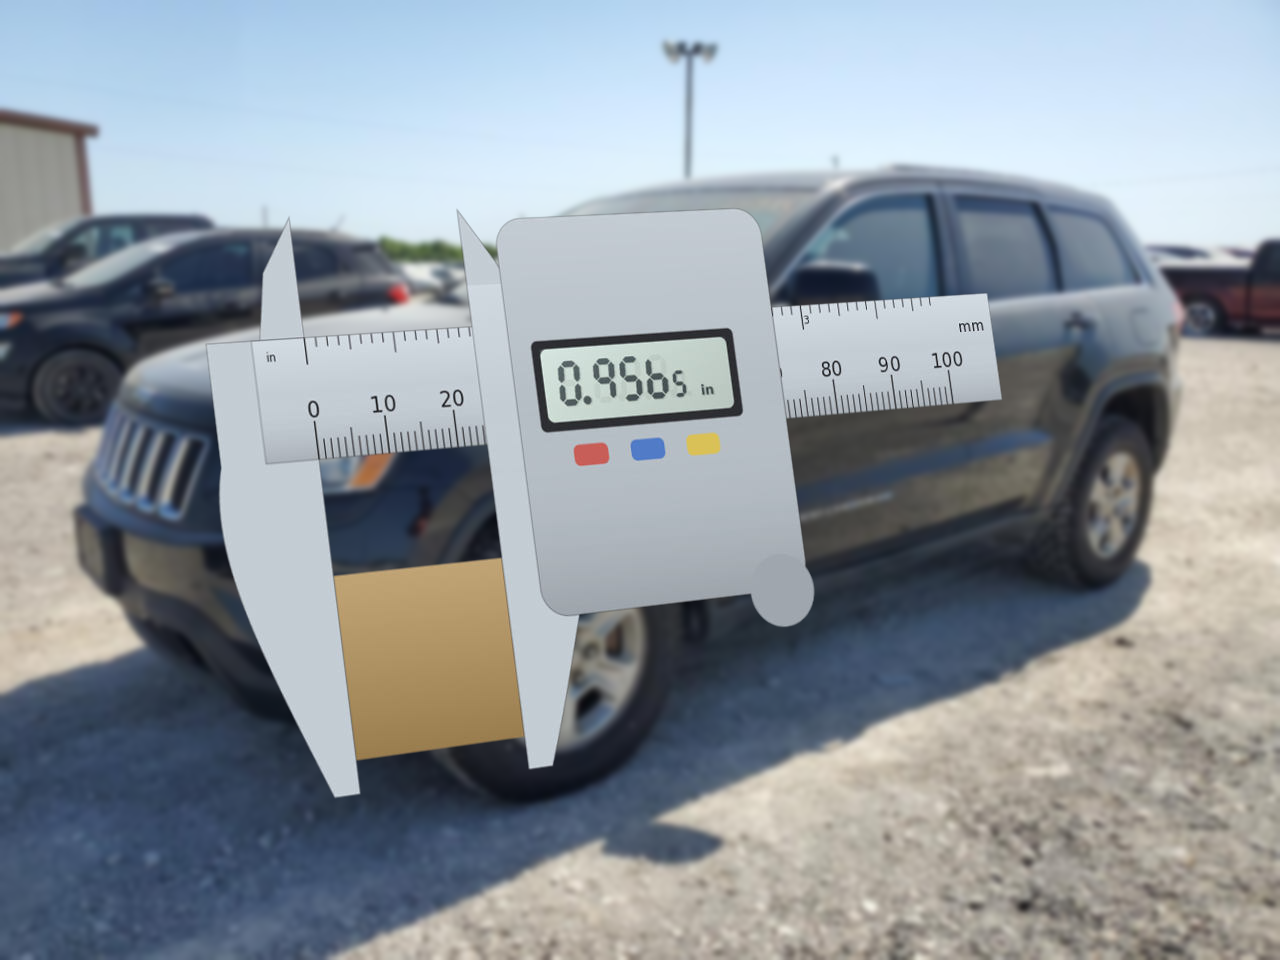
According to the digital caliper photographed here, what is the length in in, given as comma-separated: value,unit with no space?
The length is 0.9565,in
